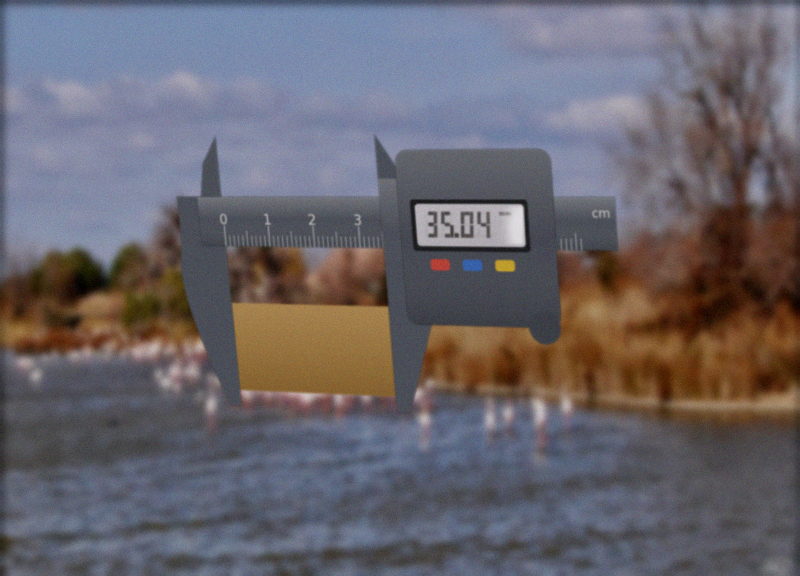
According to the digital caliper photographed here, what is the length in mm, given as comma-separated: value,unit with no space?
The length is 35.04,mm
